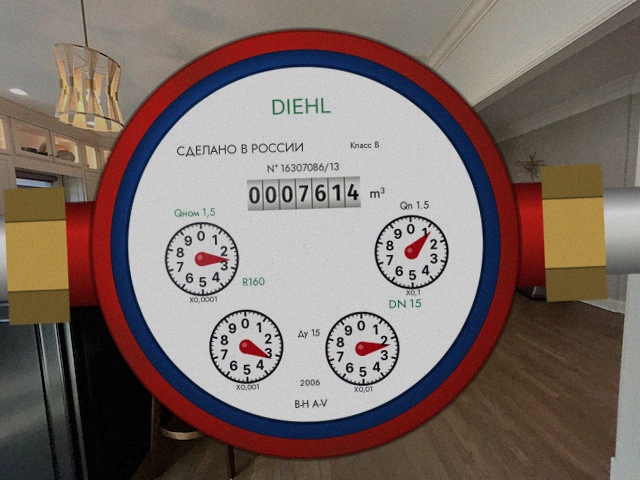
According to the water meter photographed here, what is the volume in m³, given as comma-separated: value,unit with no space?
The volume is 7614.1232,m³
